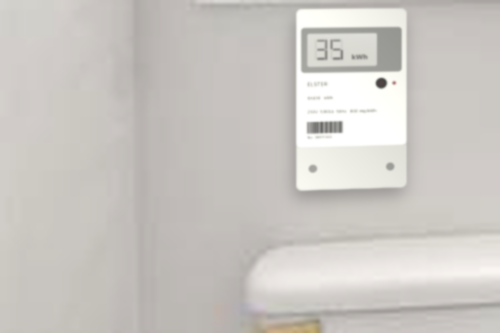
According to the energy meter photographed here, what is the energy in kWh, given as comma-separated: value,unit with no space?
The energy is 35,kWh
